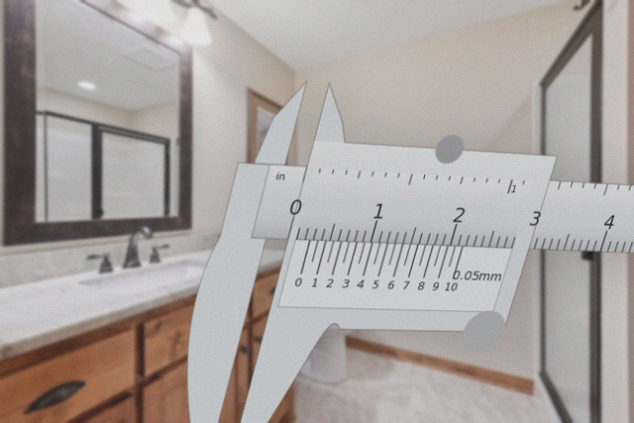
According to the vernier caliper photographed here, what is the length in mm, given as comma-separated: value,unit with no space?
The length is 2.6,mm
